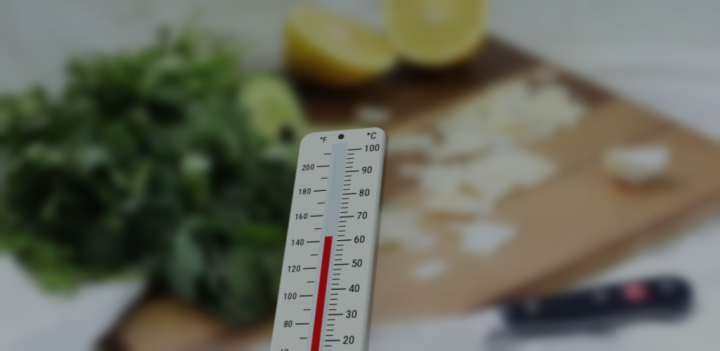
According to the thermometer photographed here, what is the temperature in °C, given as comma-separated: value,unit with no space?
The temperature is 62,°C
